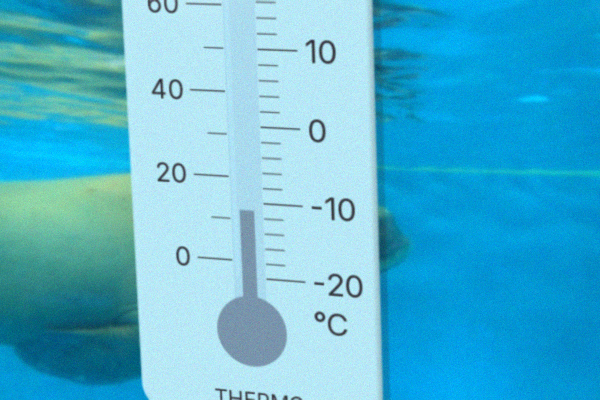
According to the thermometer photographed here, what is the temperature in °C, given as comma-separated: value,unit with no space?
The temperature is -11,°C
